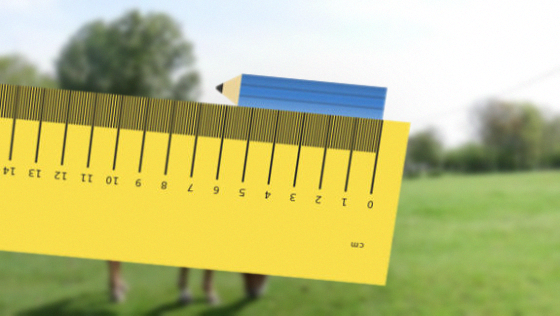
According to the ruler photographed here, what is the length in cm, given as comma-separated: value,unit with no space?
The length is 6.5,cm
